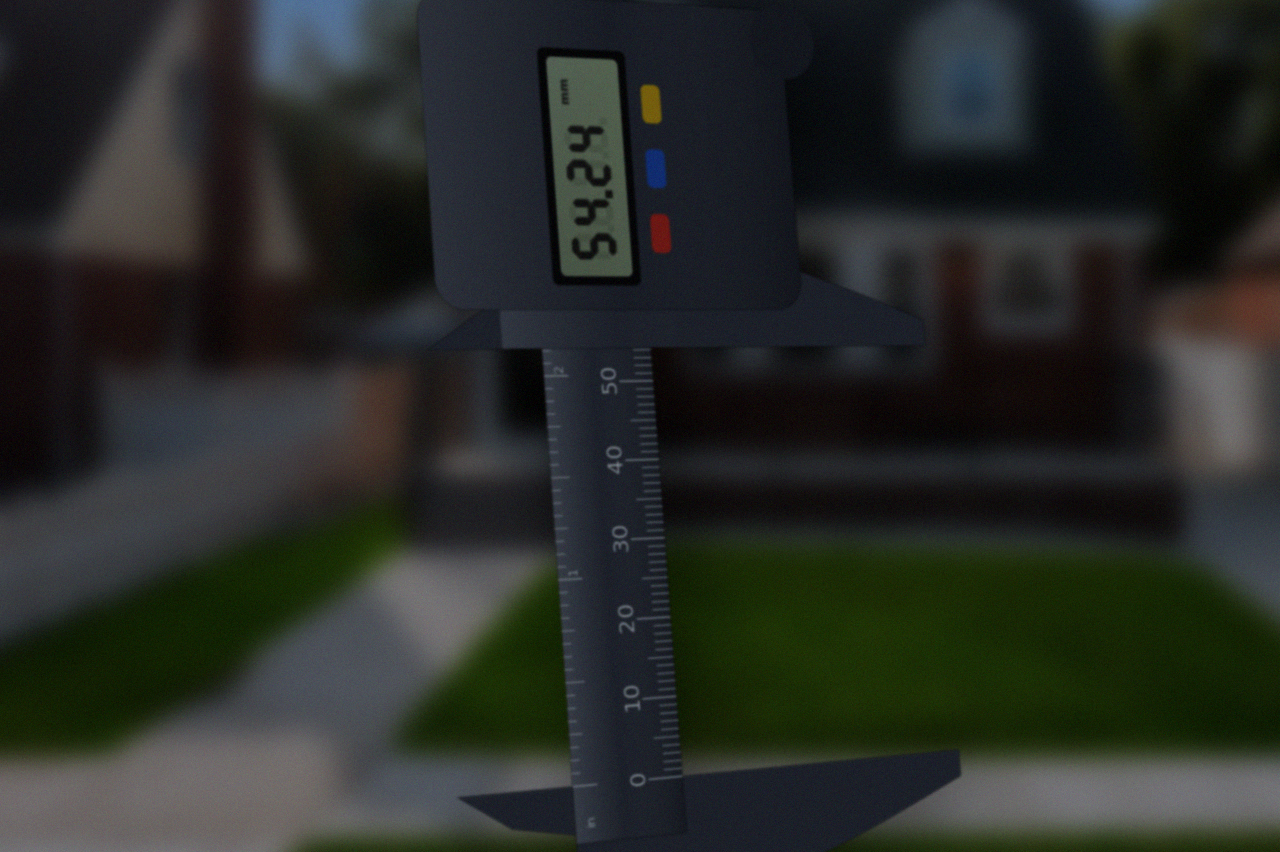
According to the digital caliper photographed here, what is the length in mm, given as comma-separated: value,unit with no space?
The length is 54.24,mm
